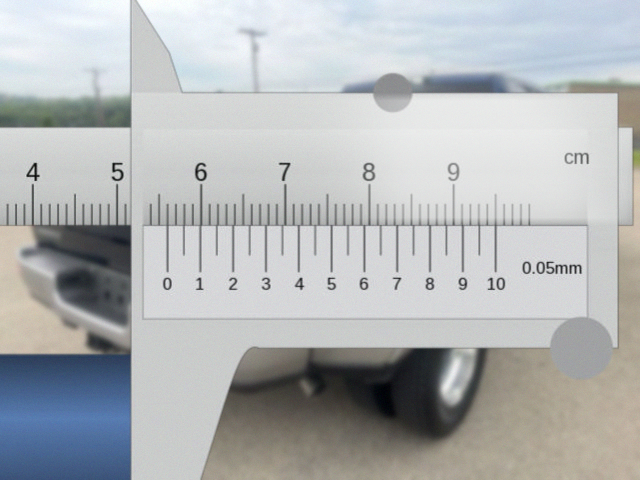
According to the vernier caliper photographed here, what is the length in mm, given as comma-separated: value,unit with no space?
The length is 56.0,mm
